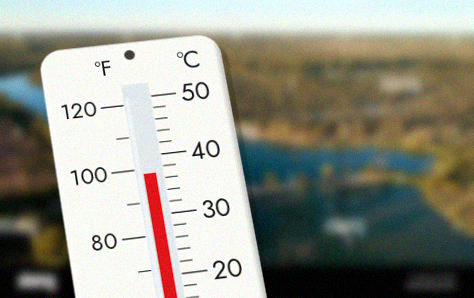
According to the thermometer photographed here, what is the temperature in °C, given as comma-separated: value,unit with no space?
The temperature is 37,°C
